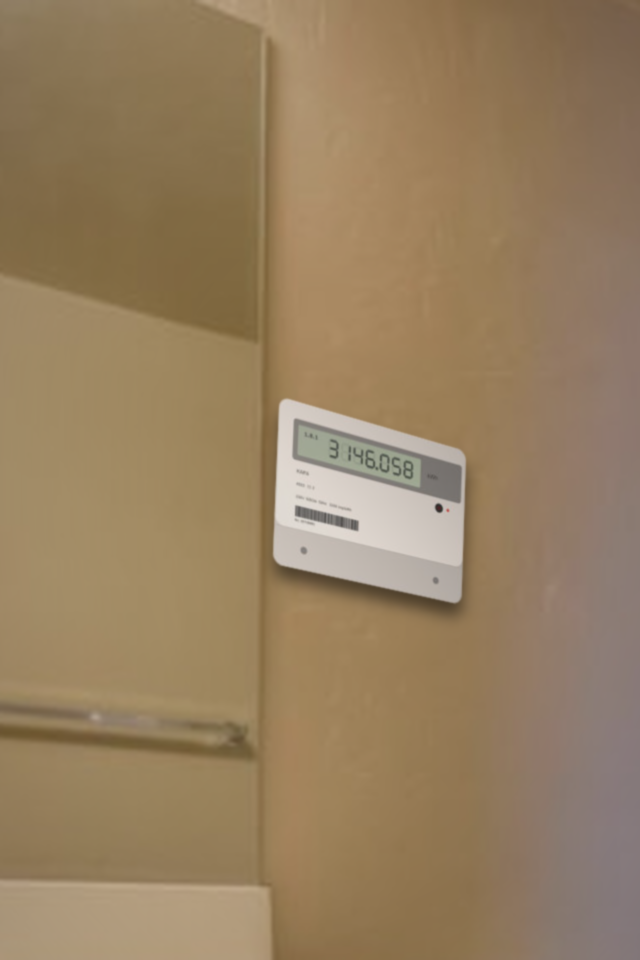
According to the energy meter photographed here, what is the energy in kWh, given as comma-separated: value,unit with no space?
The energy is 3146.058,kWh
